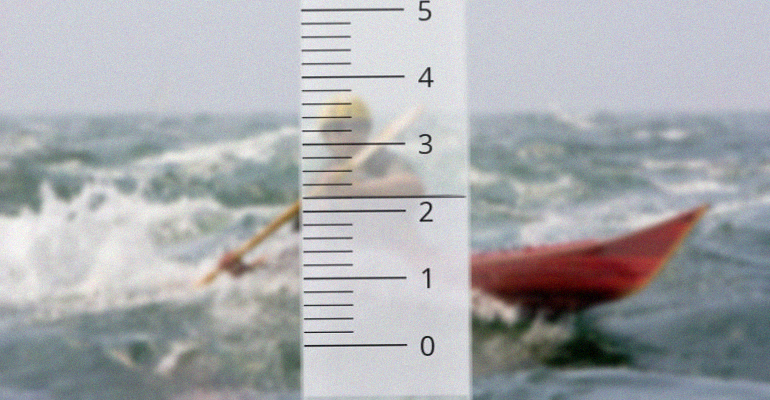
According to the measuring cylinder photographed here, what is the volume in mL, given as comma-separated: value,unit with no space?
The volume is 2.2,mL
